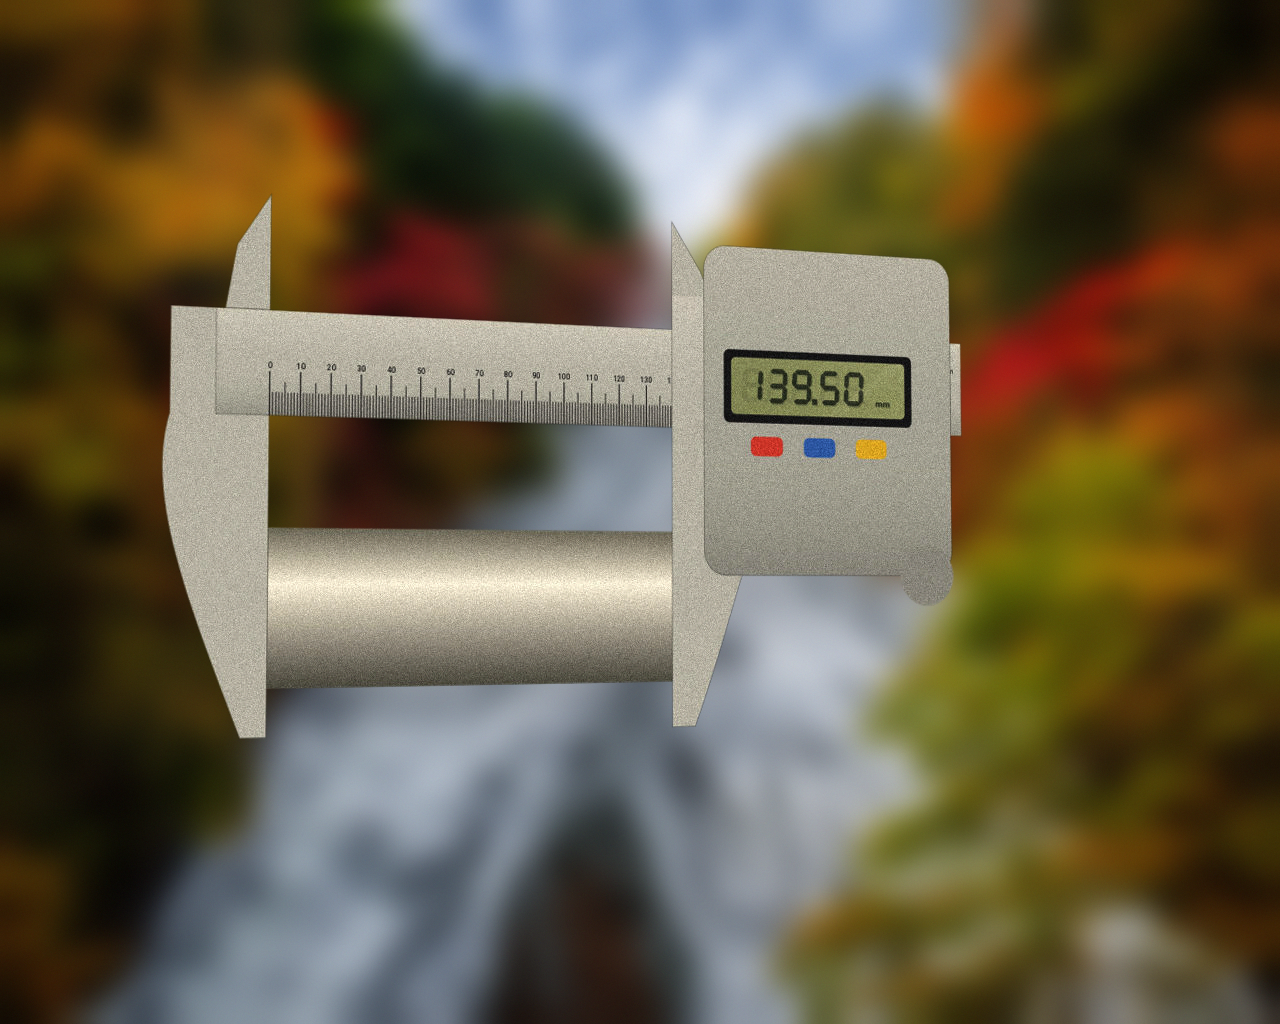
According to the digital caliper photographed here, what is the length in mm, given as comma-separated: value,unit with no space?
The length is 139.50,mm
